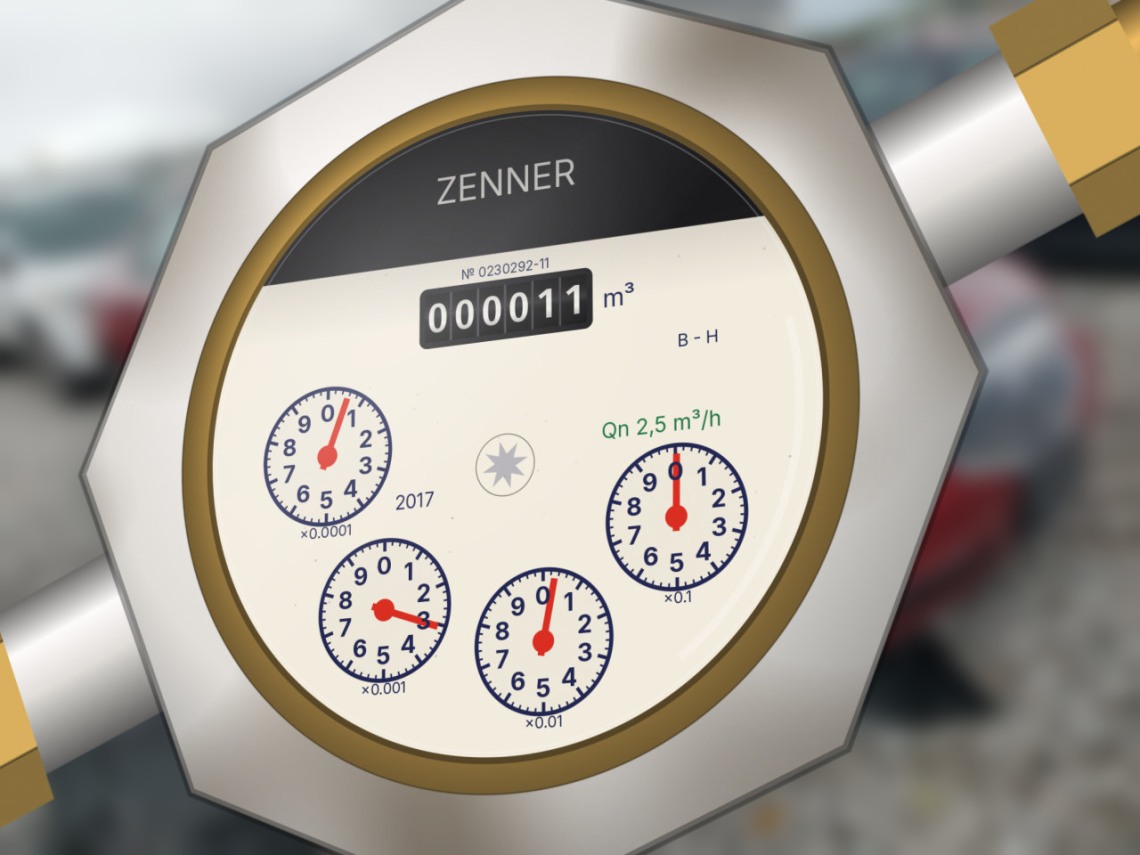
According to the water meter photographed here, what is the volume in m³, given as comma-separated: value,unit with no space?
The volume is 11.0030,m³
